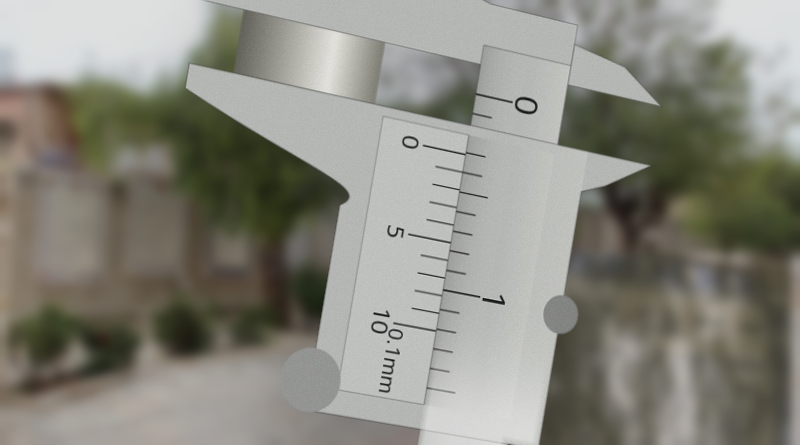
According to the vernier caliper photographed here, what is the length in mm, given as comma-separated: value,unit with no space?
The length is 3.1,mm
